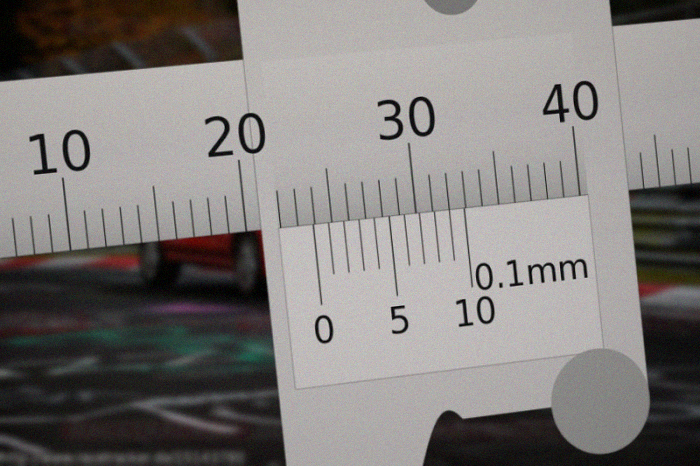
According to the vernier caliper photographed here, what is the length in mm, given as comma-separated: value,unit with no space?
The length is 23.9,mm
